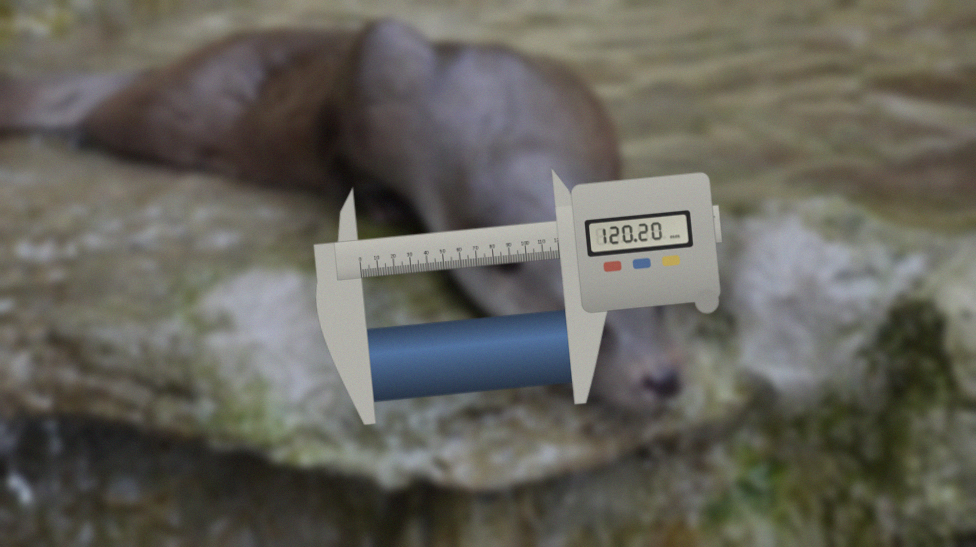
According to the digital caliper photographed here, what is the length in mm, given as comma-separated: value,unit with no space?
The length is 120.20,mm
